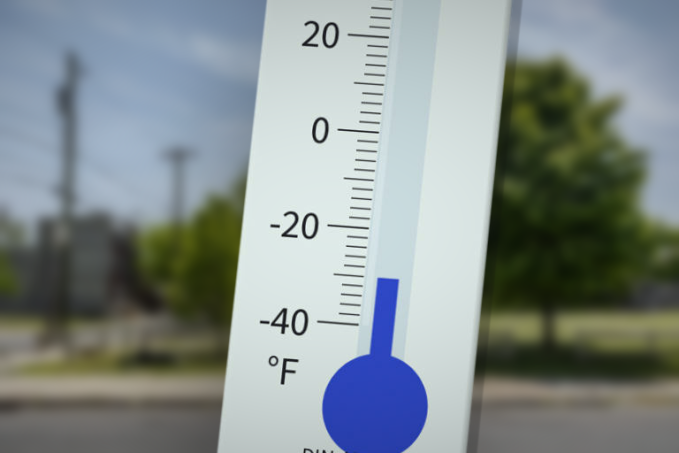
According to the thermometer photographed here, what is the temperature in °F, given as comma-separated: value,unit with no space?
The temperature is -30,°F
